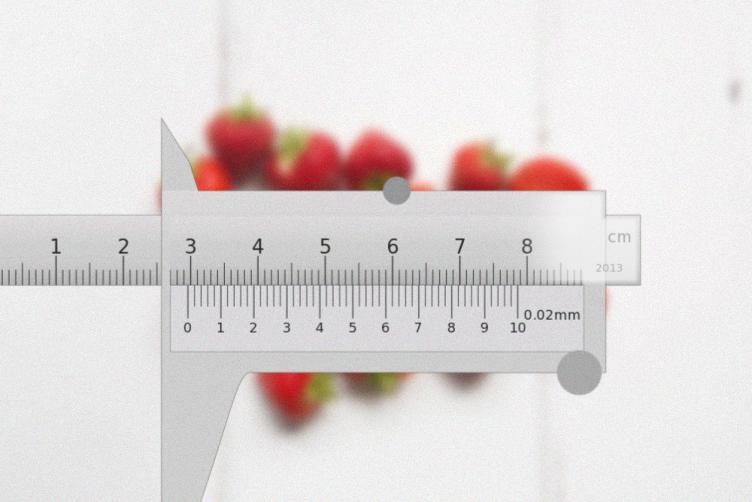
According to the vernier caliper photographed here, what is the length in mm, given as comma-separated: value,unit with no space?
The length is 29.6,mm
